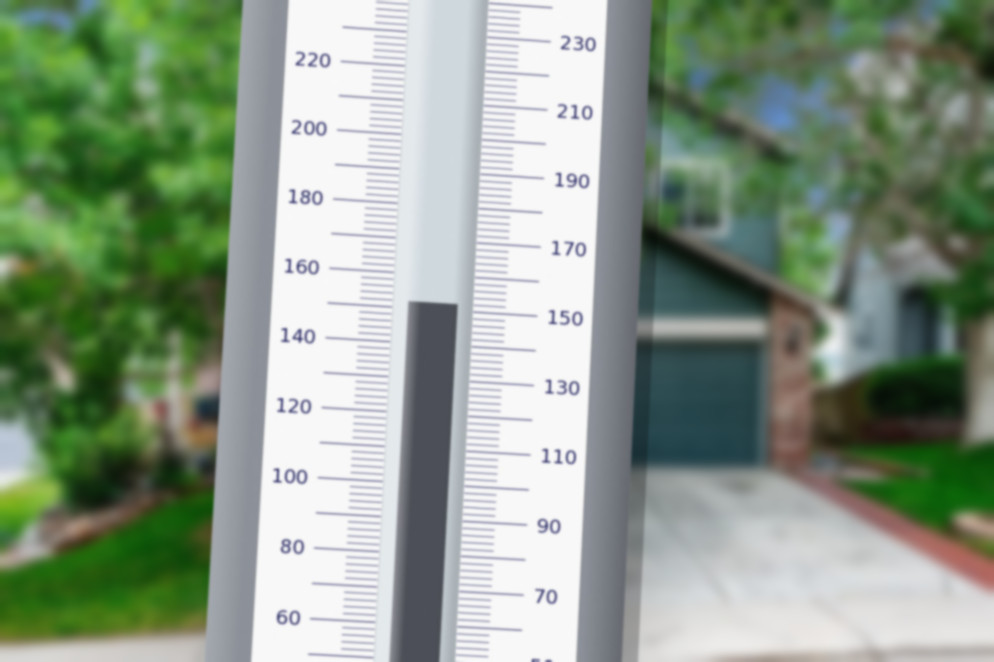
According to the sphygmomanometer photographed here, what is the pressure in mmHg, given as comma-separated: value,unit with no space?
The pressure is 152,mmHg
